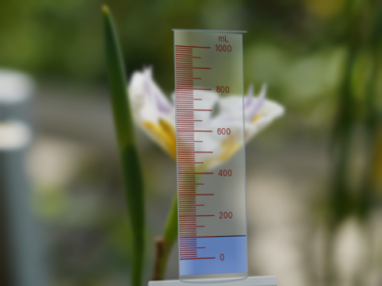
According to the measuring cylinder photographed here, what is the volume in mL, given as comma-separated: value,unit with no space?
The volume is 100,mL
